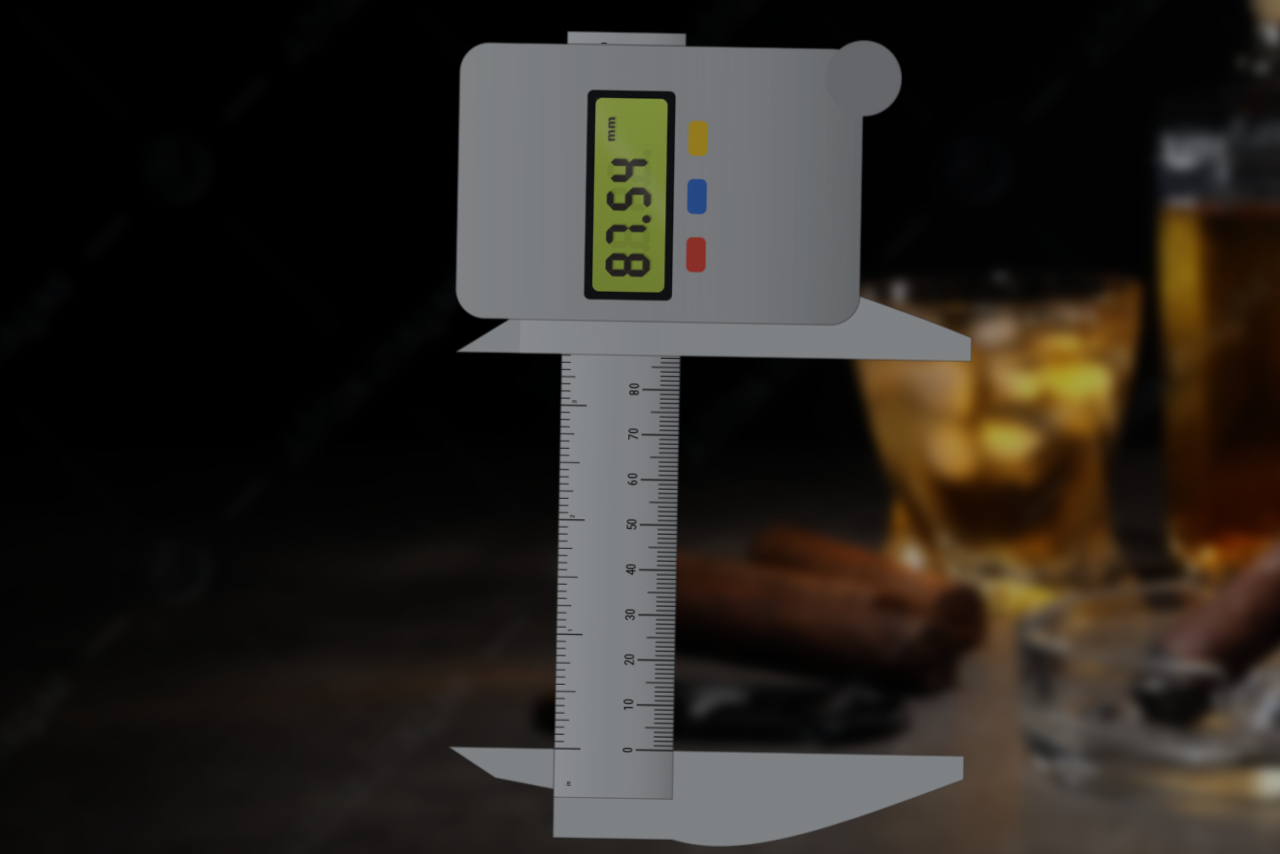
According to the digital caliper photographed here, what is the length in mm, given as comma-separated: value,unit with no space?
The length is 87.54,mm
